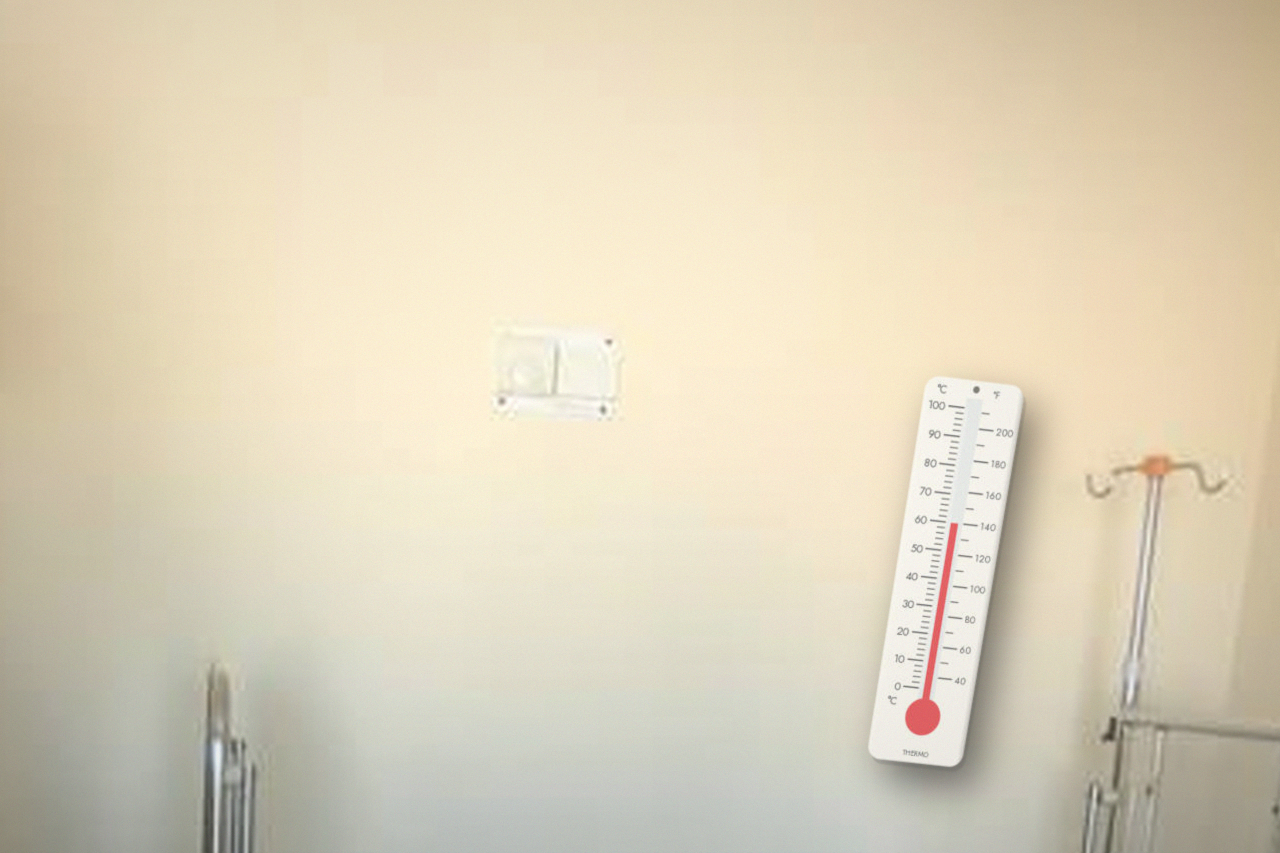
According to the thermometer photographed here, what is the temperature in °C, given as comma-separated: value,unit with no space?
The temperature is 60,°C
